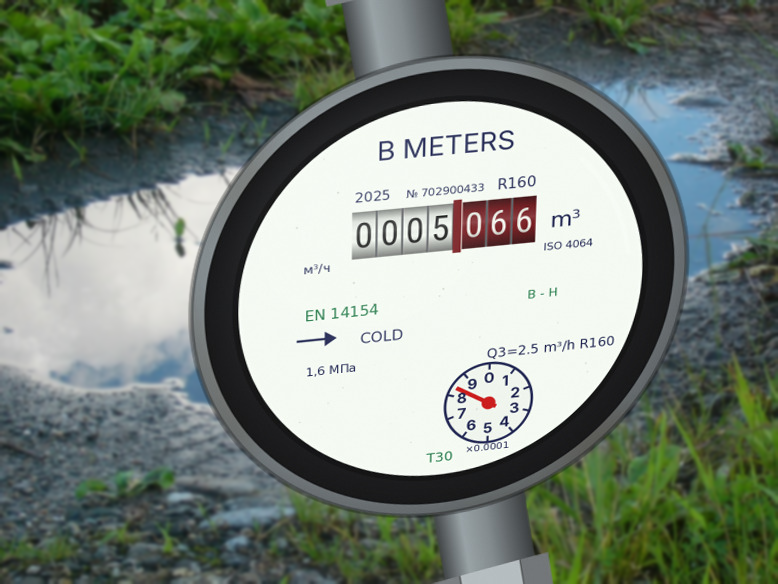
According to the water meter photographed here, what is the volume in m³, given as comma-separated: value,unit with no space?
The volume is 5.0668,m³
